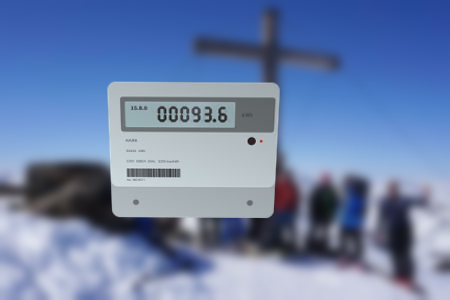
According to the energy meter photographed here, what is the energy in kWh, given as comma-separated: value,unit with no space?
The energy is 93.6,kWh
